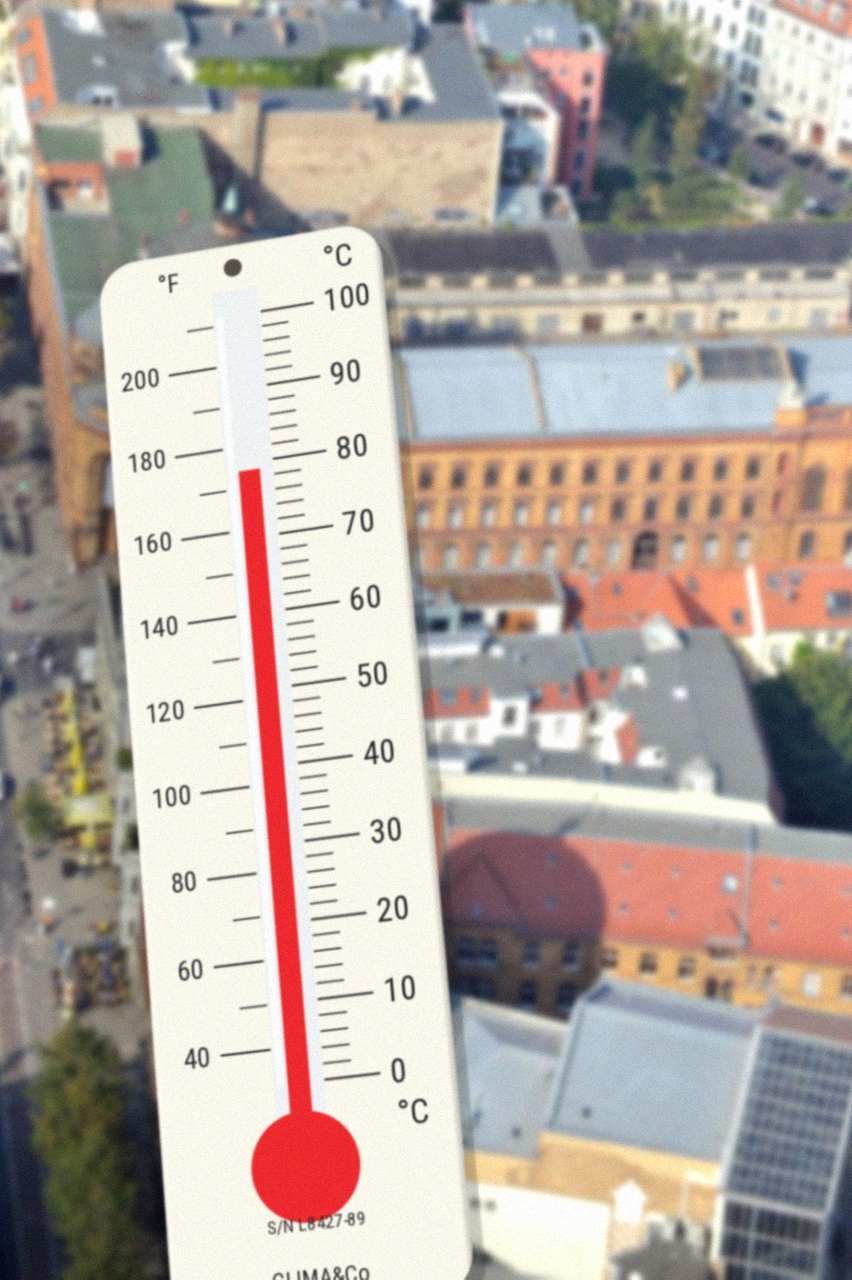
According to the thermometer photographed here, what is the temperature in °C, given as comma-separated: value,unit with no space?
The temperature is 79,°C
